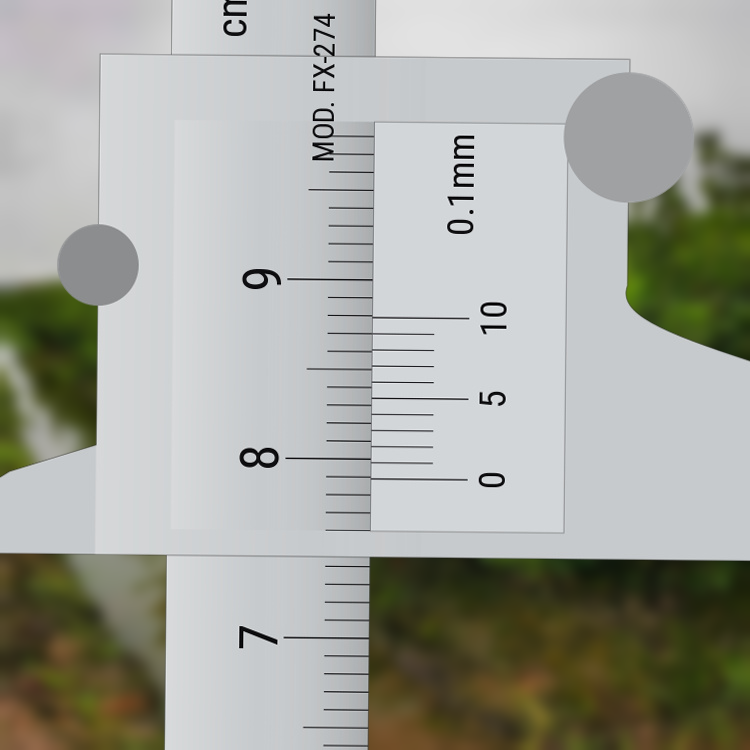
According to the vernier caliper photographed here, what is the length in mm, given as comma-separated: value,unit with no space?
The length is 78.9,mm
